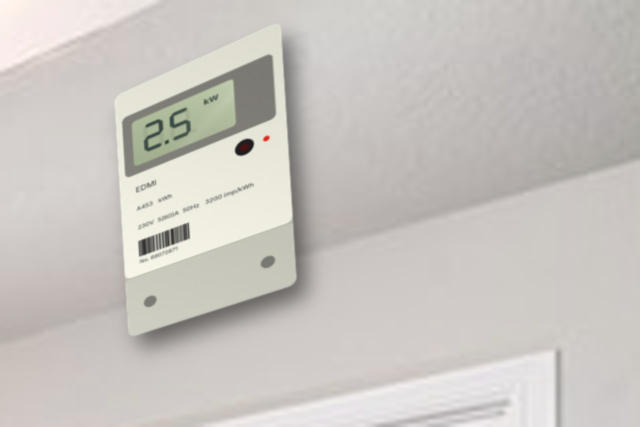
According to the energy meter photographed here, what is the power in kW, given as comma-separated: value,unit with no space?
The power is 2.5,kW
